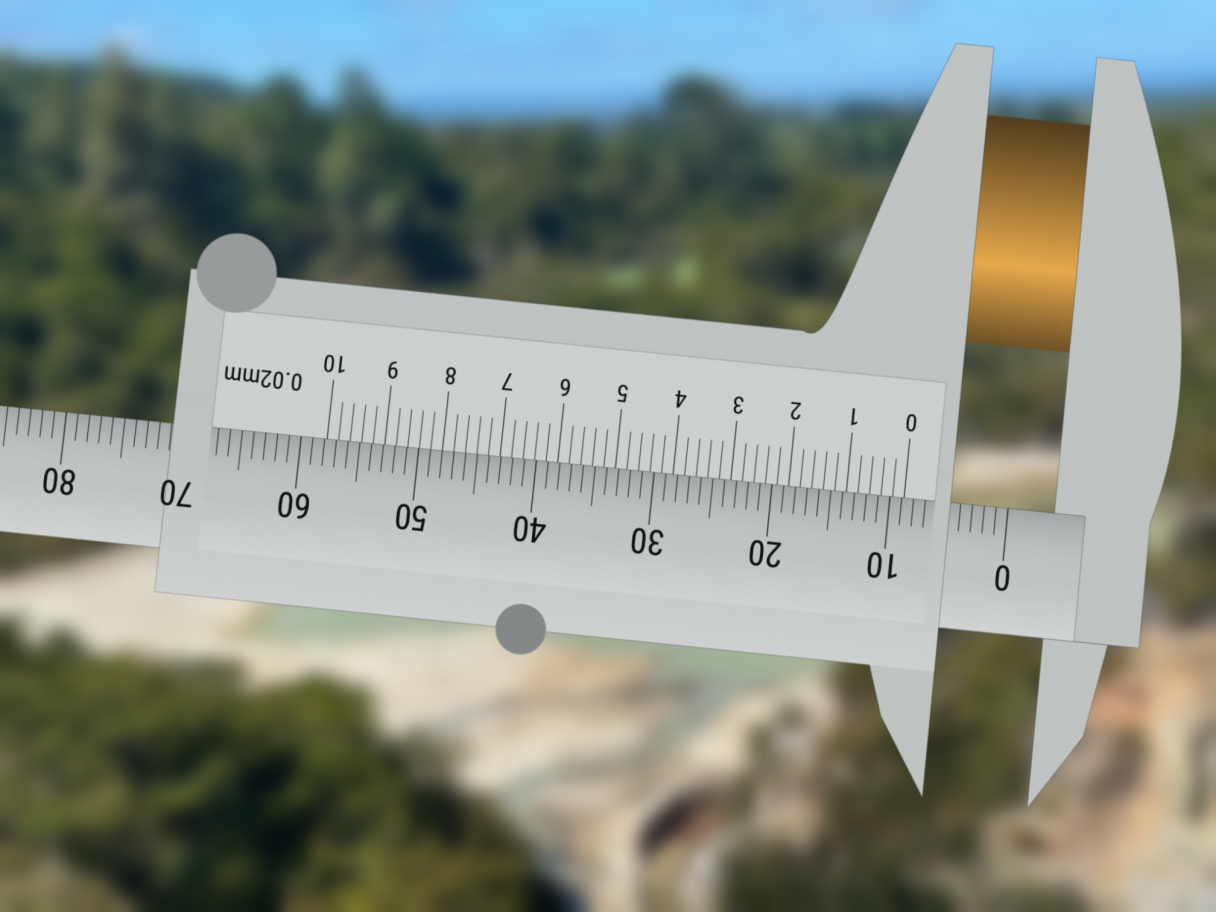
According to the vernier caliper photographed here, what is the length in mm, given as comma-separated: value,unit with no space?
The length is 8.8,mm
